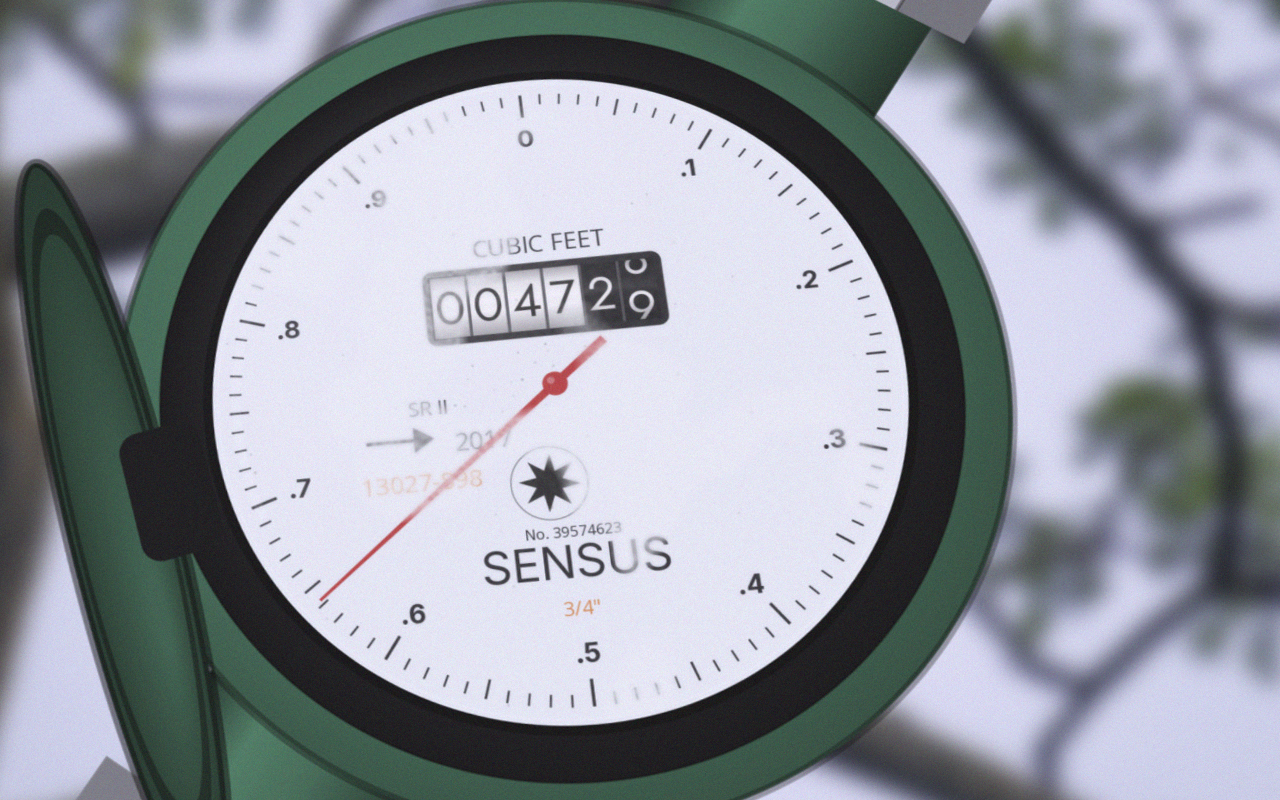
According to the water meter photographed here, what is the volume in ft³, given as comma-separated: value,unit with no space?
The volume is 4728.64,ft³
